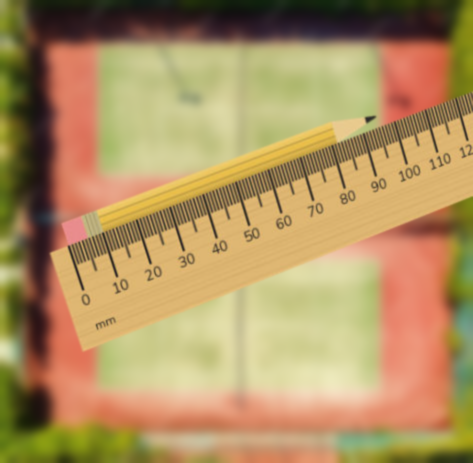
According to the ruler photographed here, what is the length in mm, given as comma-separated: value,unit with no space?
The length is 95,mm
